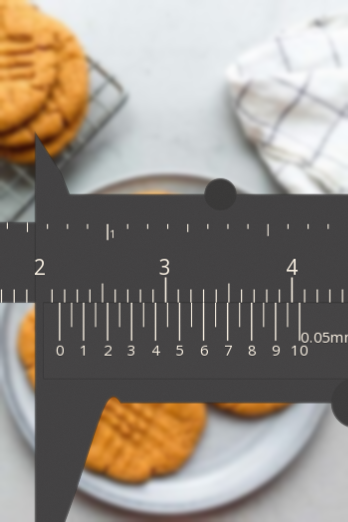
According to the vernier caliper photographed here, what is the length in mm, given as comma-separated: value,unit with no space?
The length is 21.6,mm
